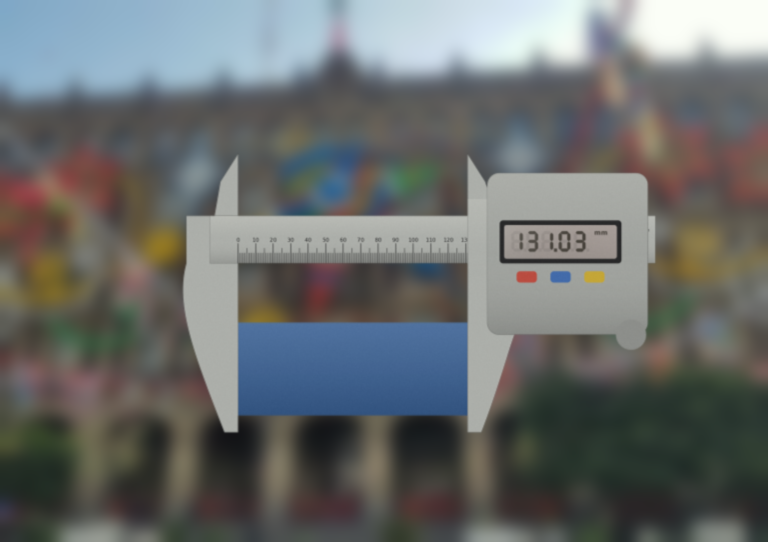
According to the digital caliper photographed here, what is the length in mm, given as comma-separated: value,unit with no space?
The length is 131.03,mm
